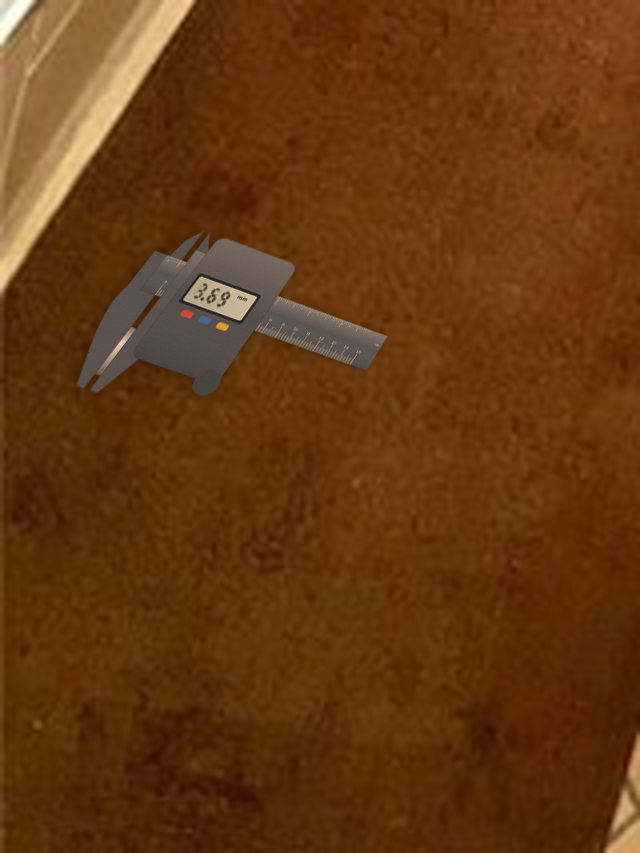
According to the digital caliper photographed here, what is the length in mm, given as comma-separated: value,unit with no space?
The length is 3.69,mm
